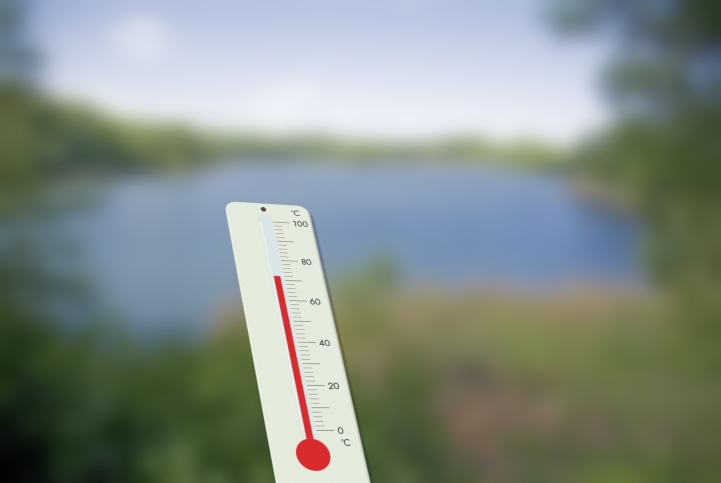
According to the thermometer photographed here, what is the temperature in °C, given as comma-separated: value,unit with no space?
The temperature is 72,°C
